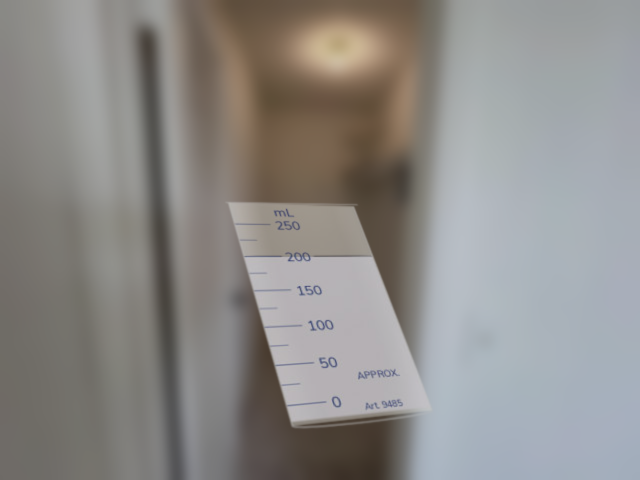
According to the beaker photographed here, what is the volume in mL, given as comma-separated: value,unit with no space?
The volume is 200,mL
